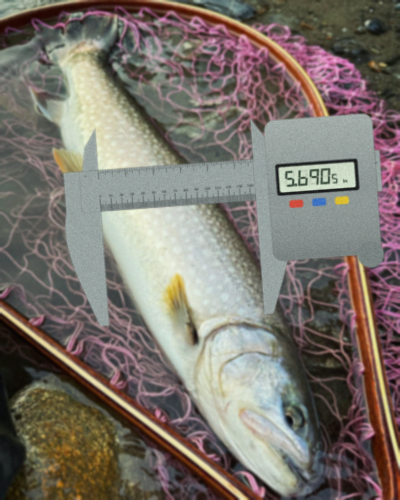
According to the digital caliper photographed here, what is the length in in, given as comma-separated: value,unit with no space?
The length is 5.6905,in
